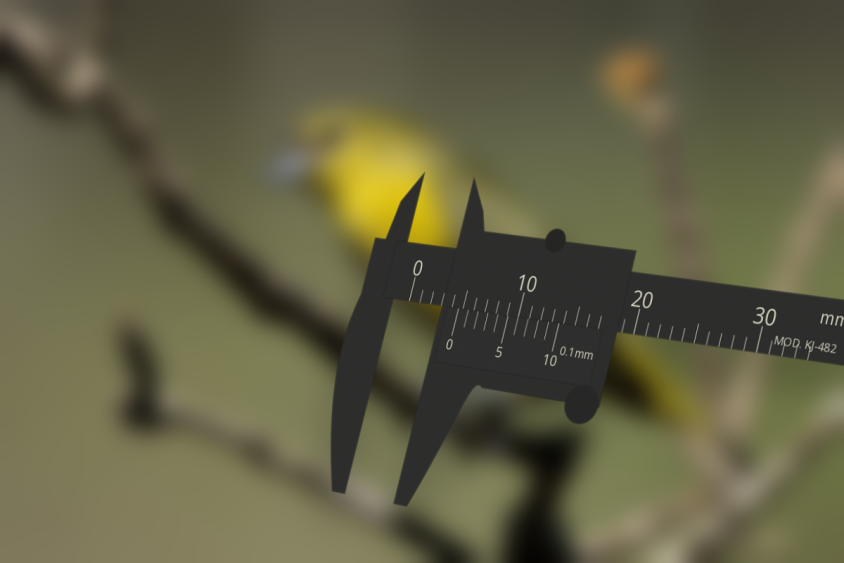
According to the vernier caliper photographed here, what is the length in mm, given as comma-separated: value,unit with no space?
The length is 4.6,mm
